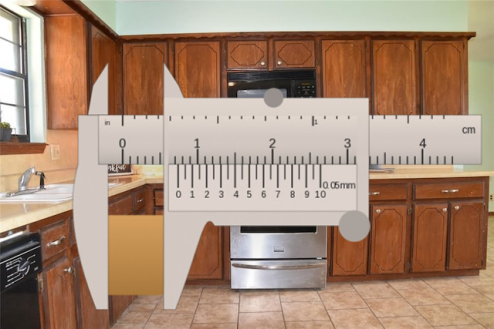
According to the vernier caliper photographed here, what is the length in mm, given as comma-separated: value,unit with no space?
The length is 7.4,mm
